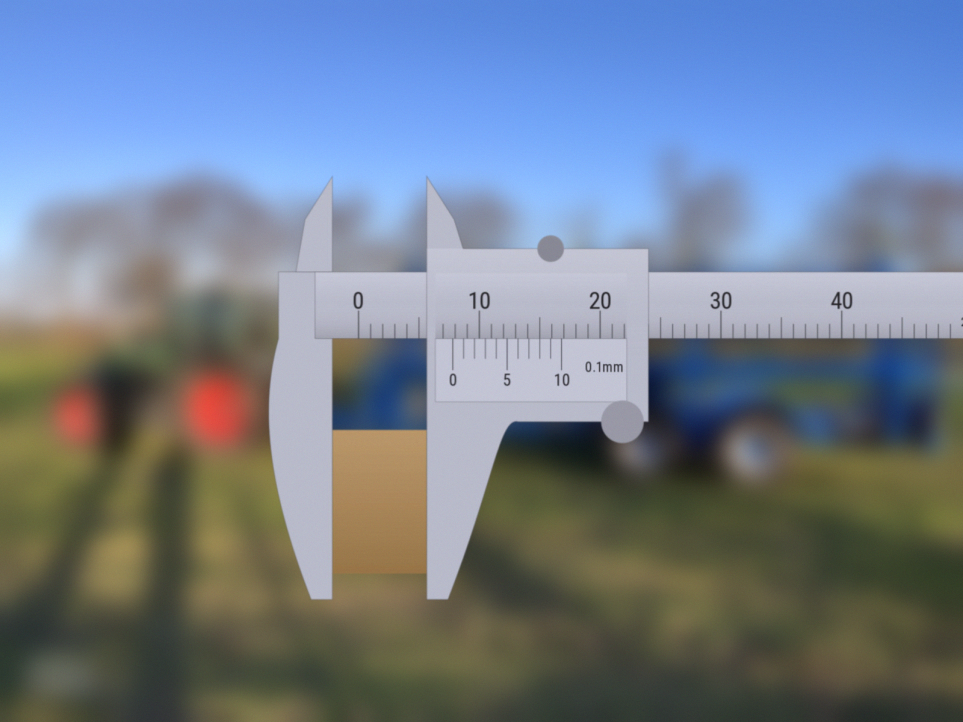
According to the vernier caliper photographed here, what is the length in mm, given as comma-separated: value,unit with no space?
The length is 7.8,mm
